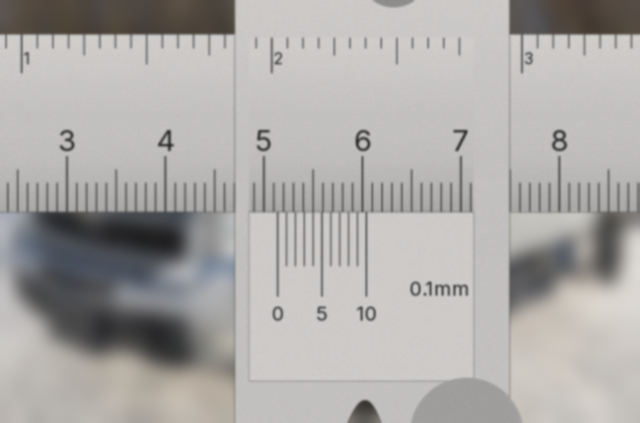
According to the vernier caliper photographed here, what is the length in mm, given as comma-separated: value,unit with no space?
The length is 51.4,mm
